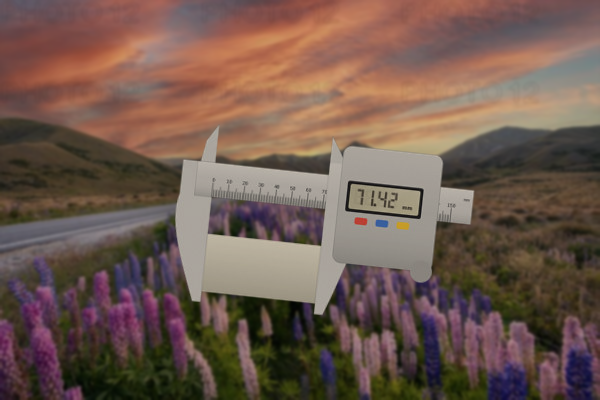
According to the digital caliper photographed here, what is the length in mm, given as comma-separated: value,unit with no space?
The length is 71.42,mm
